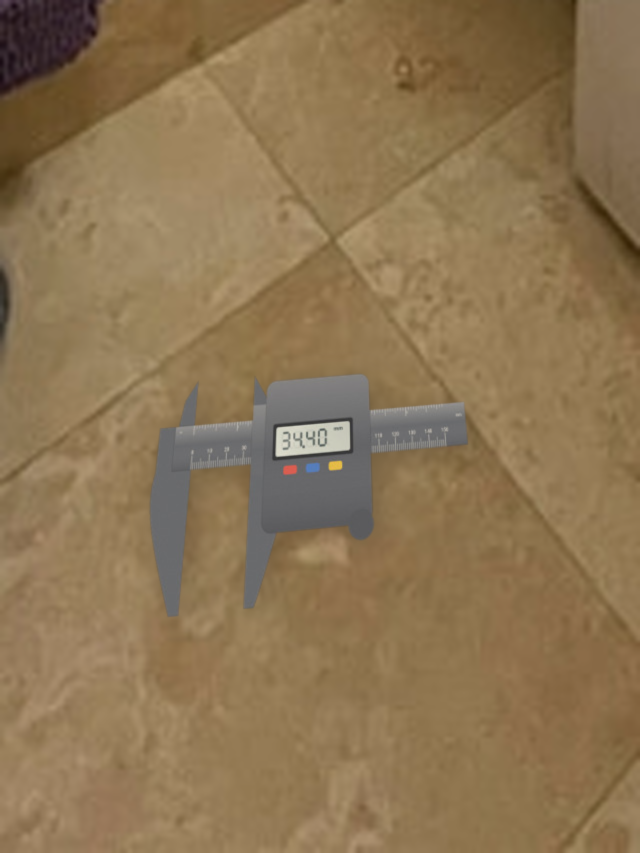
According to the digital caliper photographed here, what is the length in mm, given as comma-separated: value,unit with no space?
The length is 34.40,mm
